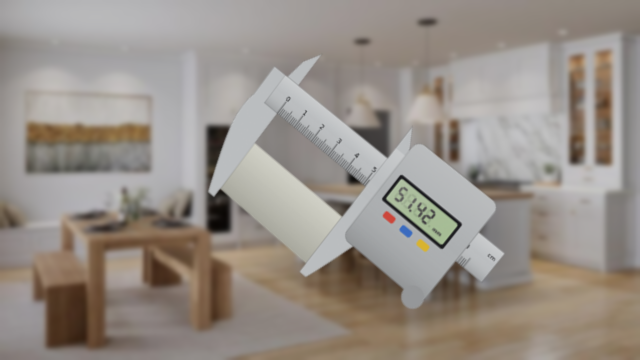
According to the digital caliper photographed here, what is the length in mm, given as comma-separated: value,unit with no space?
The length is 51.42,mm
